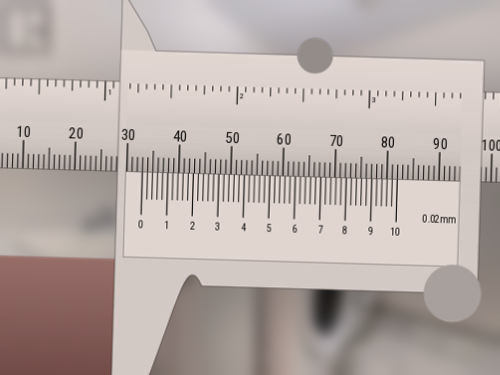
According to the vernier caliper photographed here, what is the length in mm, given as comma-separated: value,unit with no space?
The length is 33.0,mm
